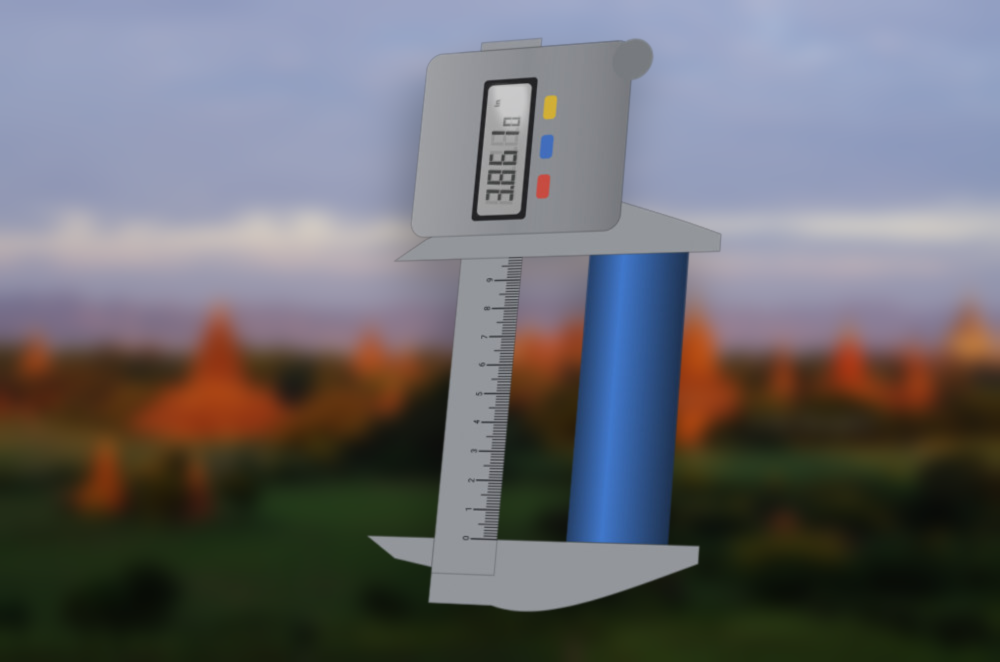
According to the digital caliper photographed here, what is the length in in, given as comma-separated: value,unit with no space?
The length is 3.8610,in
